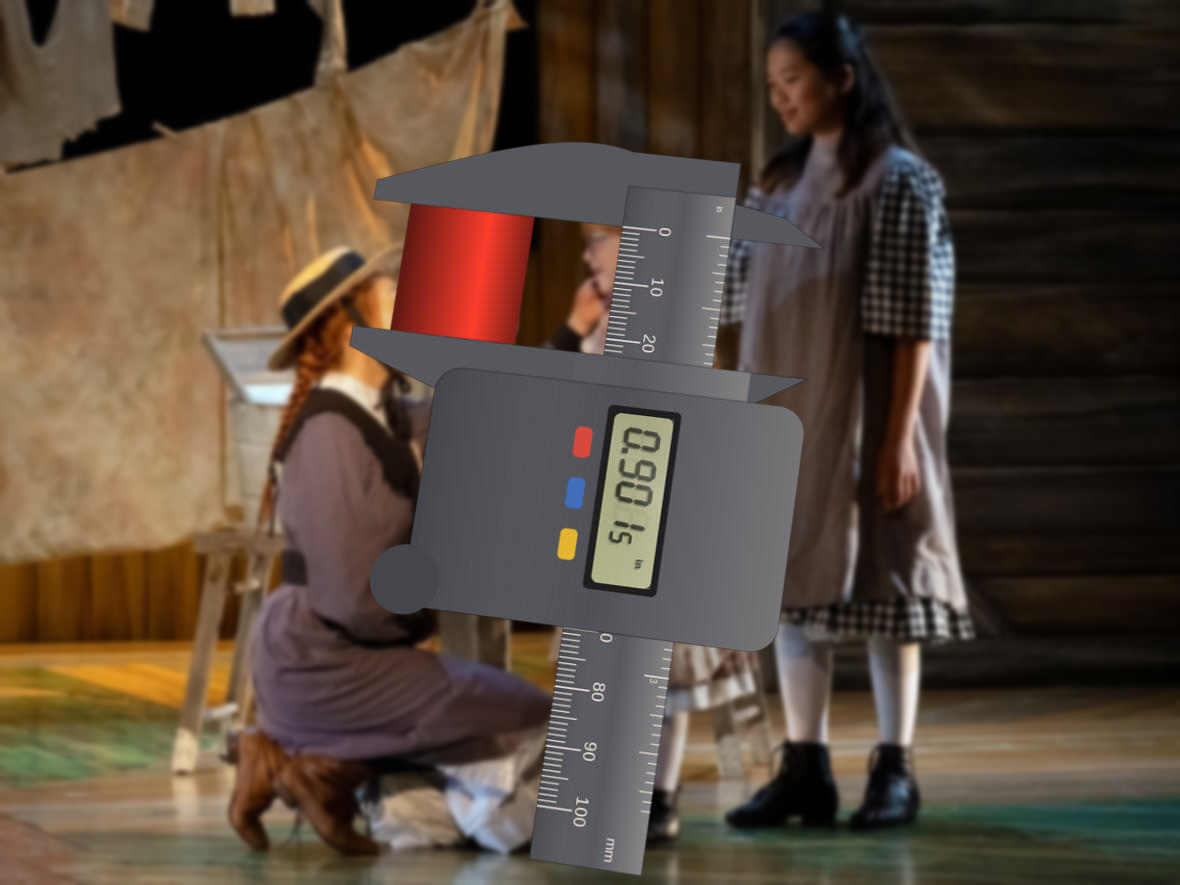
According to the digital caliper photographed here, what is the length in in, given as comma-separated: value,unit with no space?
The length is 0.9015,in
